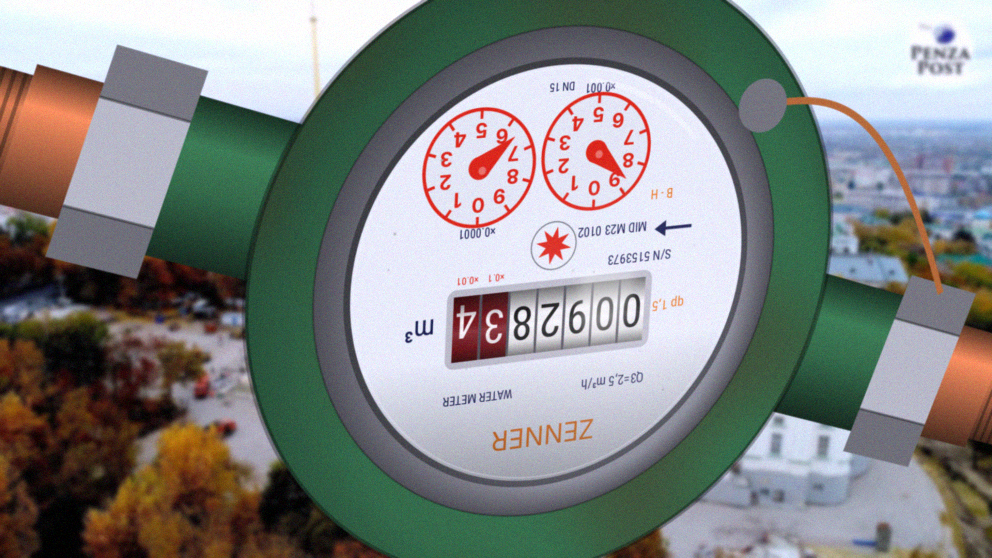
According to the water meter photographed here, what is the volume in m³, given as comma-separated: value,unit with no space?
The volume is 928.3386,m³
